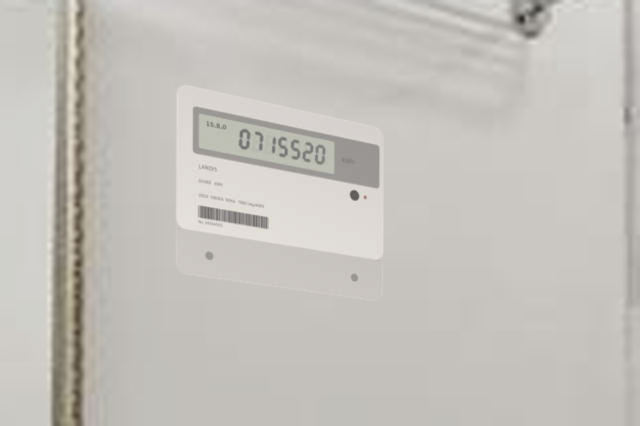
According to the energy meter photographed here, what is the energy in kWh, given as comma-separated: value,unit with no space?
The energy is 715520,kWh
